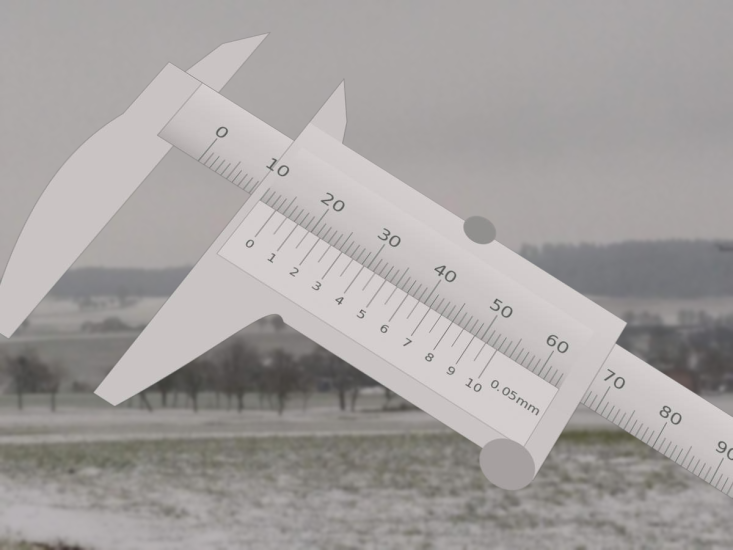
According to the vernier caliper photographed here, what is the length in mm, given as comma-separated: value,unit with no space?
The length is 13.8,mm
